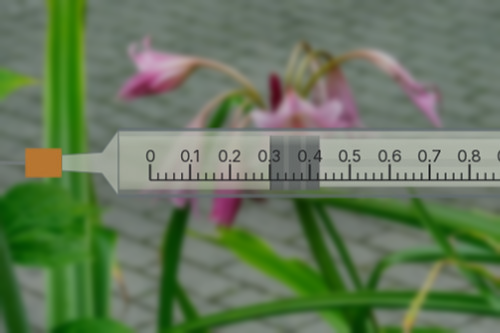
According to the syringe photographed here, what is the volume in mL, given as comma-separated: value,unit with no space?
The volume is 0.3,mL
